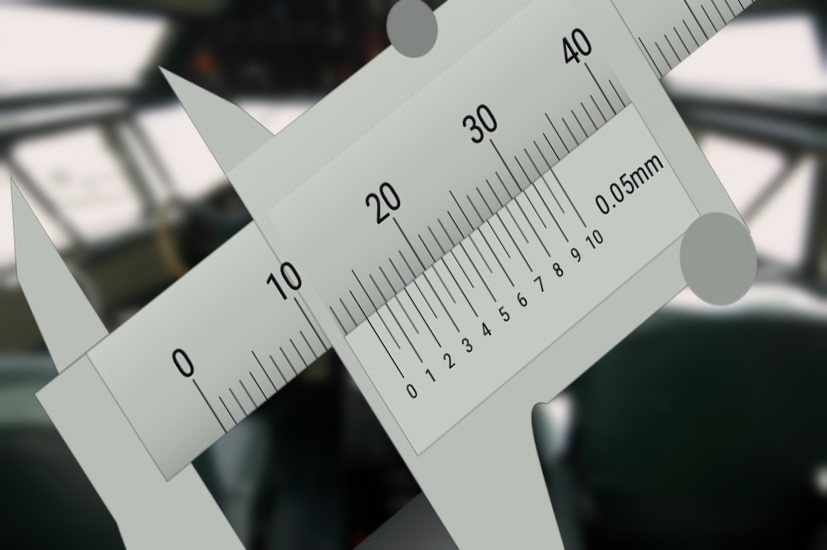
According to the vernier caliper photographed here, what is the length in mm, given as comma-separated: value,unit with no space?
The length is 14.0,mm
